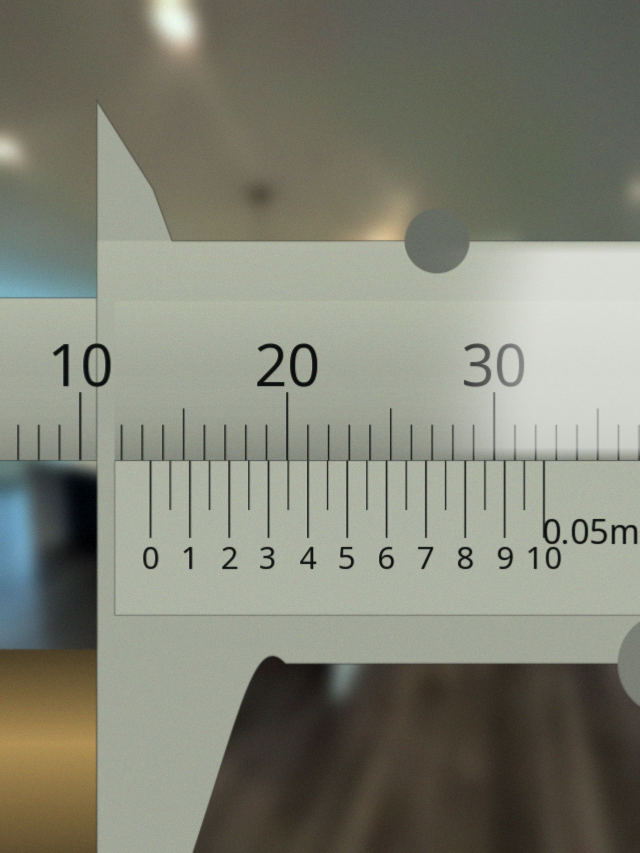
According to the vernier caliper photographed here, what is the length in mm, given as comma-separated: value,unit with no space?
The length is 13.4,mm
